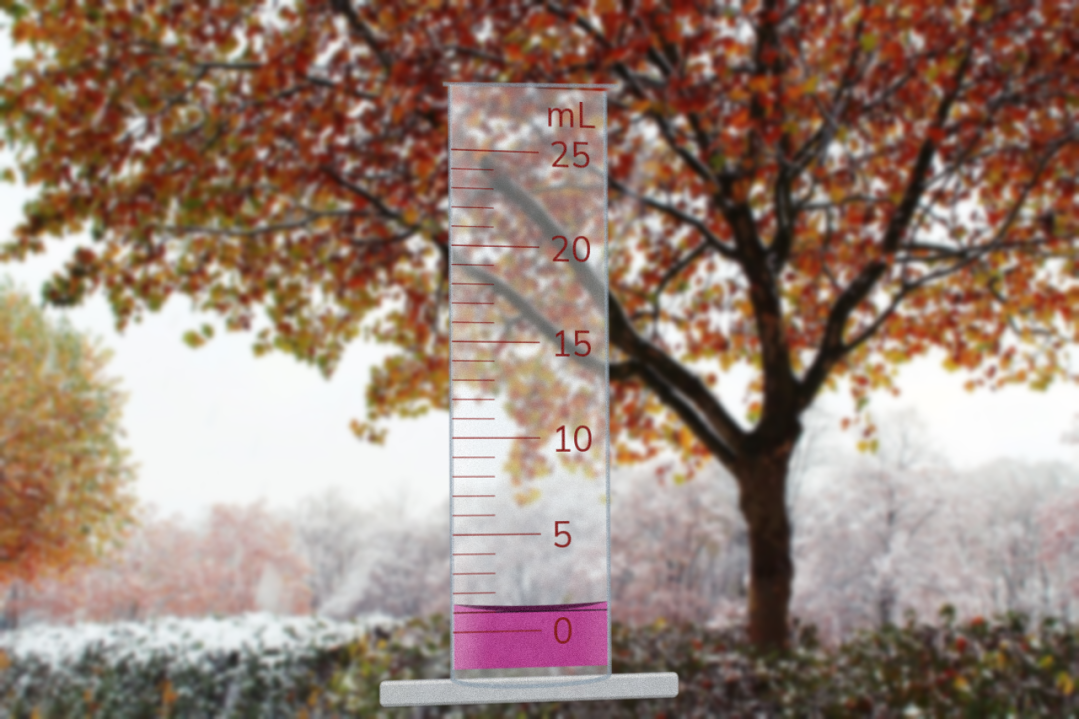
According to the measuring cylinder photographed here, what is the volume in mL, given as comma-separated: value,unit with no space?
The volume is 1,mL
